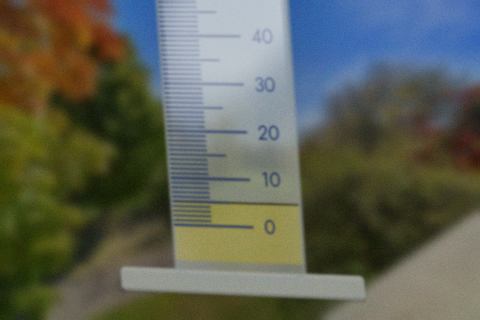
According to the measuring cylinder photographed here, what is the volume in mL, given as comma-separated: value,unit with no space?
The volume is 5,mL
